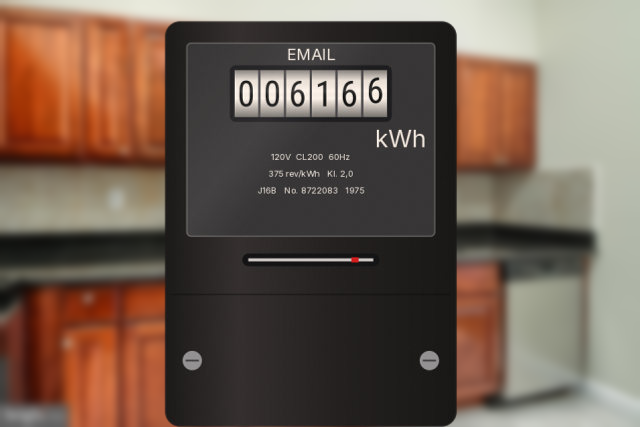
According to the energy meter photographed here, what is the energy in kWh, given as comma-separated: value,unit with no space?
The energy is 6166,kWh
